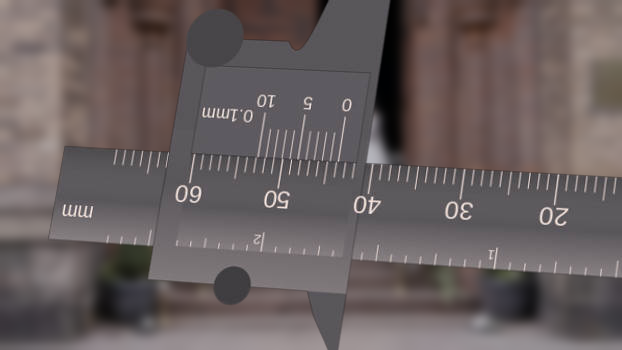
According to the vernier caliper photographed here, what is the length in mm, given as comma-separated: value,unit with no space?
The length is 43.8,mm
